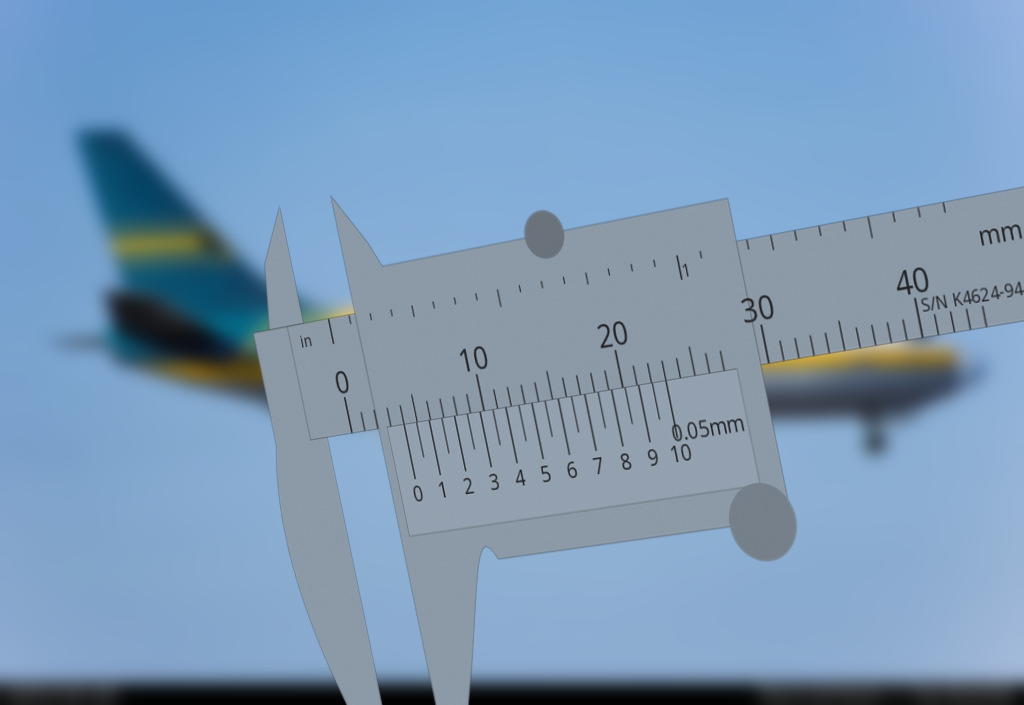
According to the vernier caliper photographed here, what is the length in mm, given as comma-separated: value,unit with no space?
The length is 4.0,mm
